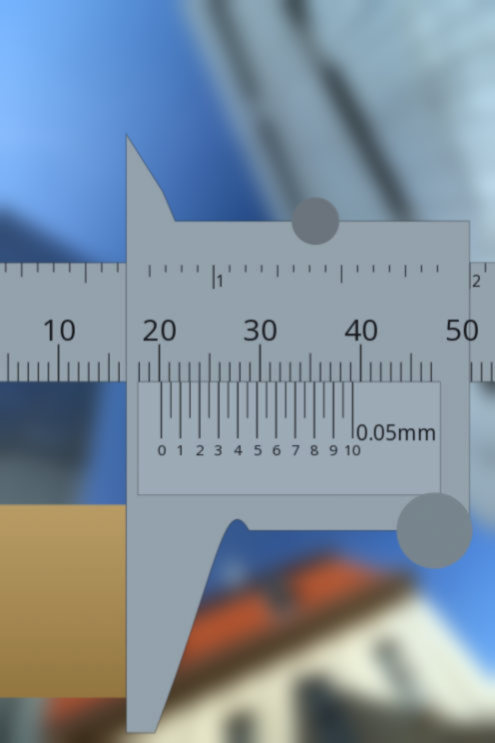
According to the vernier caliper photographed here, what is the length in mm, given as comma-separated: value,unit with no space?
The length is 20.2,mm
